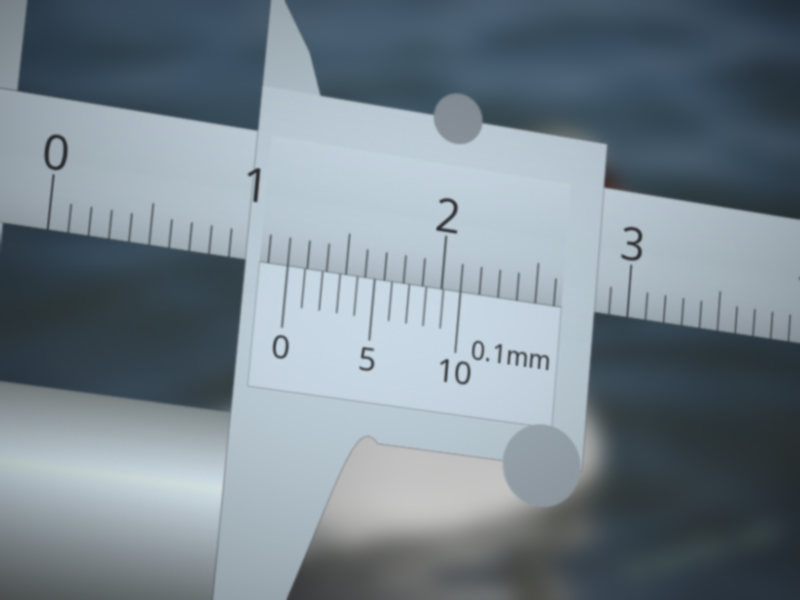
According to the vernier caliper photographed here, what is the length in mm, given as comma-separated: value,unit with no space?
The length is 12.0,mm
